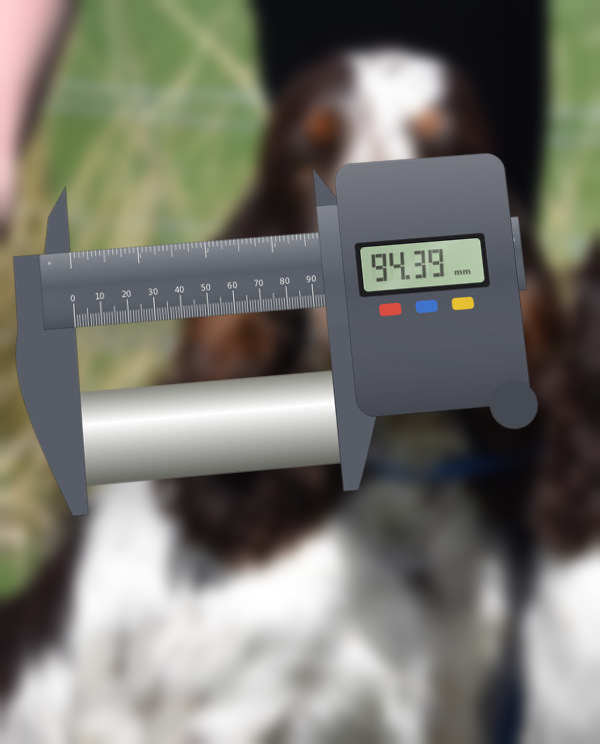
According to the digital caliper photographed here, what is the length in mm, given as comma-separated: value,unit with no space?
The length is 94.39,mm
